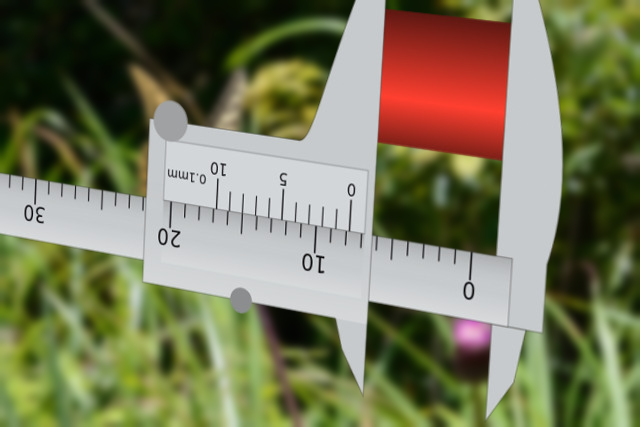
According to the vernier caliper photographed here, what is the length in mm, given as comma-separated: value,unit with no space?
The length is 7.8,mm
